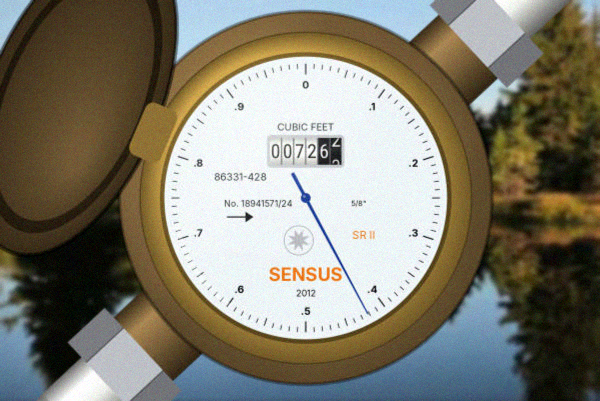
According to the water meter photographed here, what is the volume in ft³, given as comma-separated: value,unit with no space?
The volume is 7262.42,ft³
